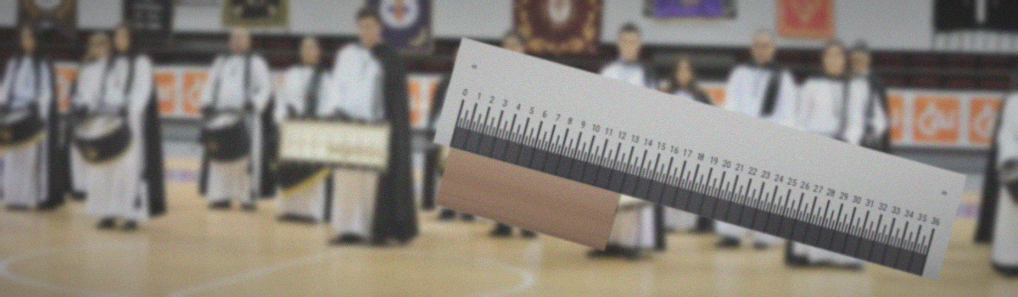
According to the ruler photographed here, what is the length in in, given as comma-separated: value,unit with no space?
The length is 13,in
